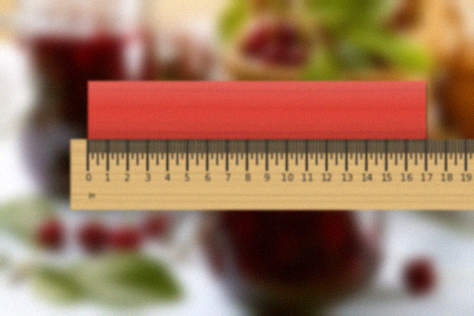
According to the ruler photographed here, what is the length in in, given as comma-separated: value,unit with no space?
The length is 17,in
